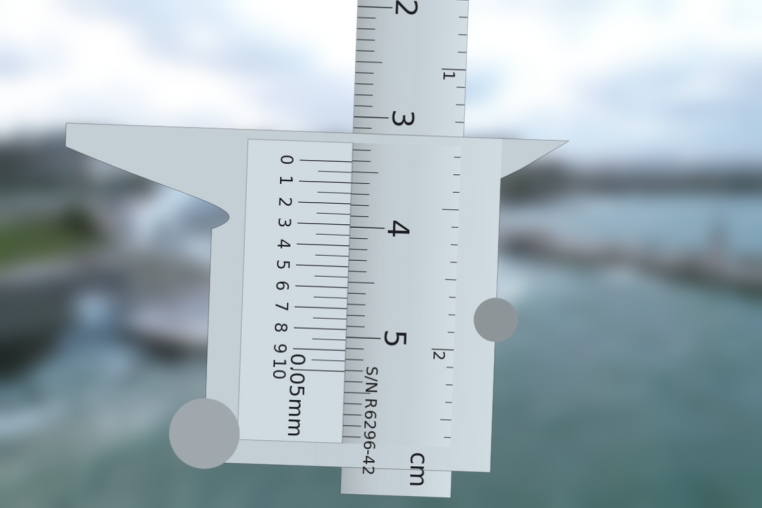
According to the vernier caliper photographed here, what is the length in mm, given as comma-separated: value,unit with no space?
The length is 34.1,mm
